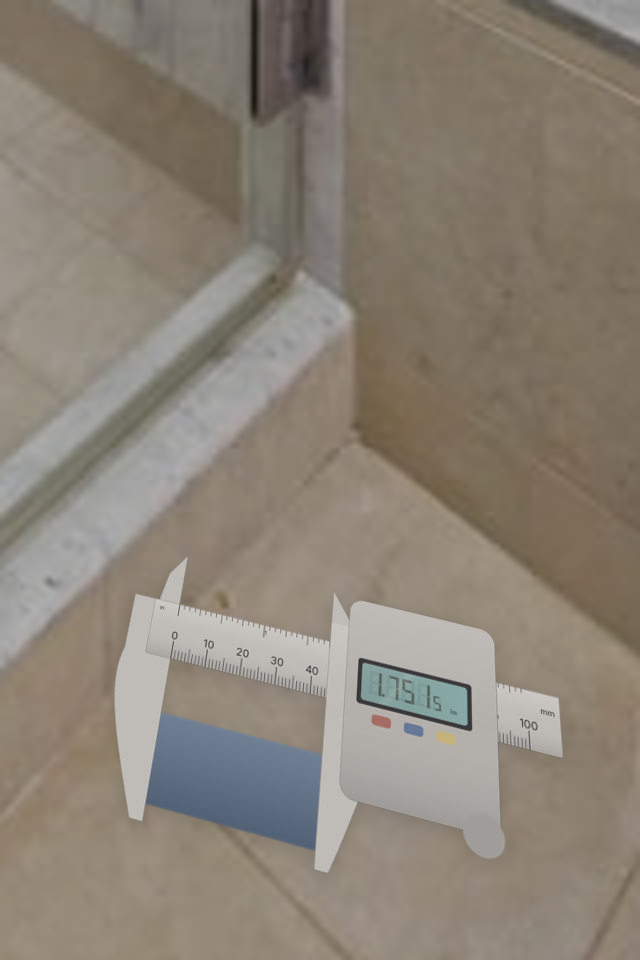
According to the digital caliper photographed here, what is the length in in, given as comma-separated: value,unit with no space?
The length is 1.7515,in
